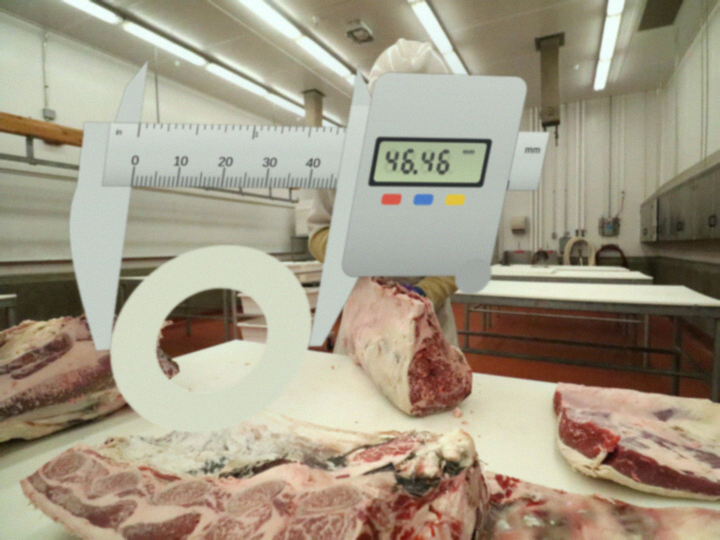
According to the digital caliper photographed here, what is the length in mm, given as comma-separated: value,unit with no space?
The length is 46.46,mm
